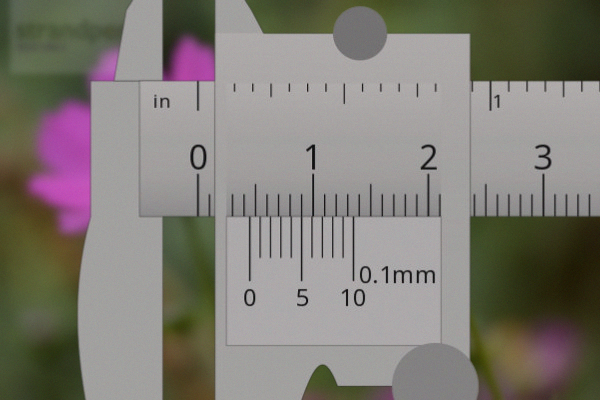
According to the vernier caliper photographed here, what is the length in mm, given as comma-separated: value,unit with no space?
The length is 4.5,mm
